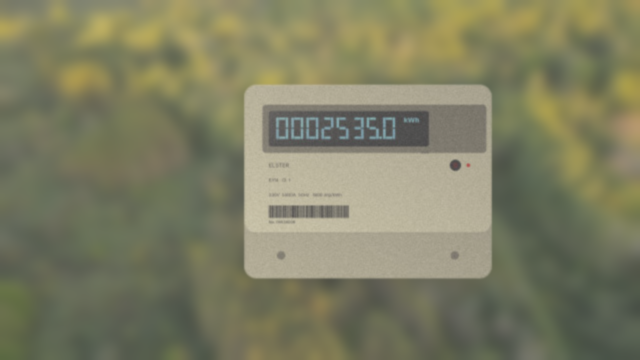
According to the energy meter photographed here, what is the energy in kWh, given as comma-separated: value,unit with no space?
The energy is 2535.0,kWh
